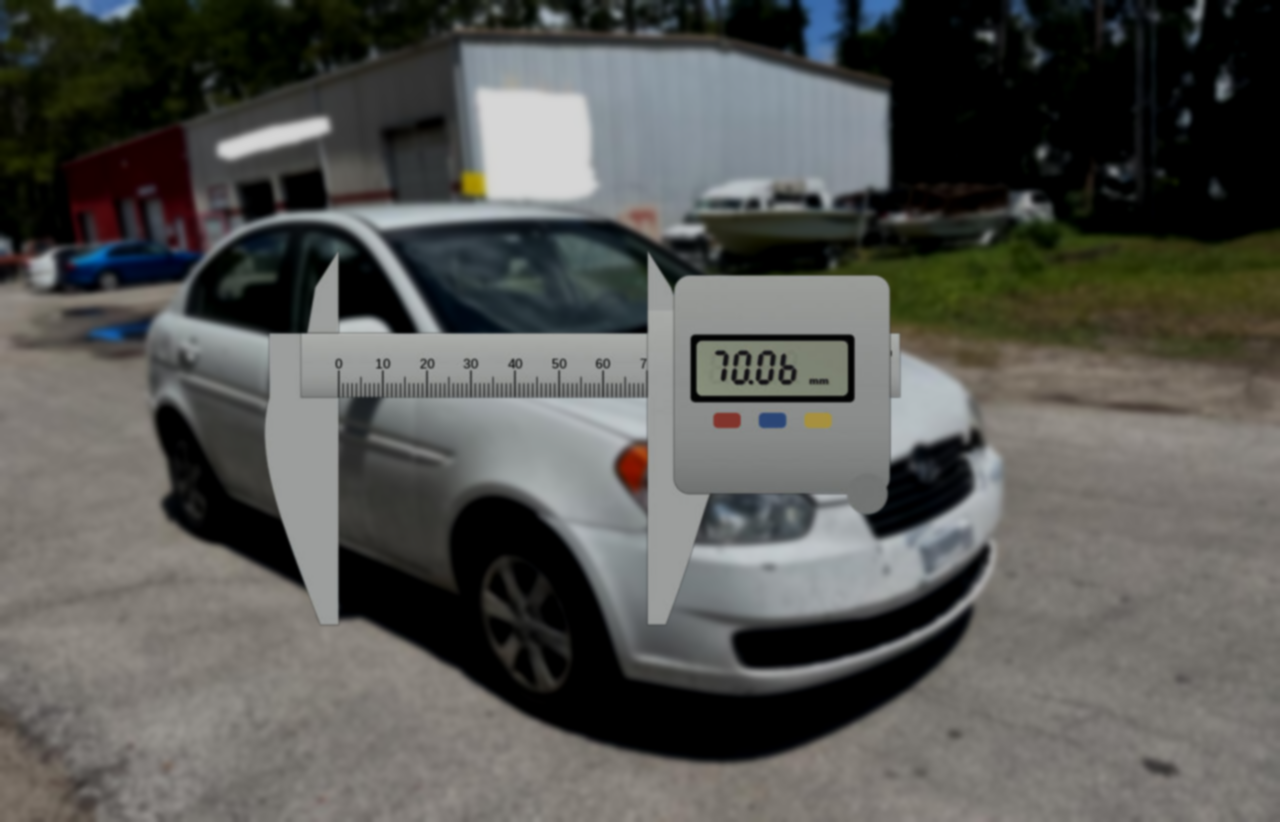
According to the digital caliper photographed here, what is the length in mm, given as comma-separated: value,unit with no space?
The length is 70.06,mm
